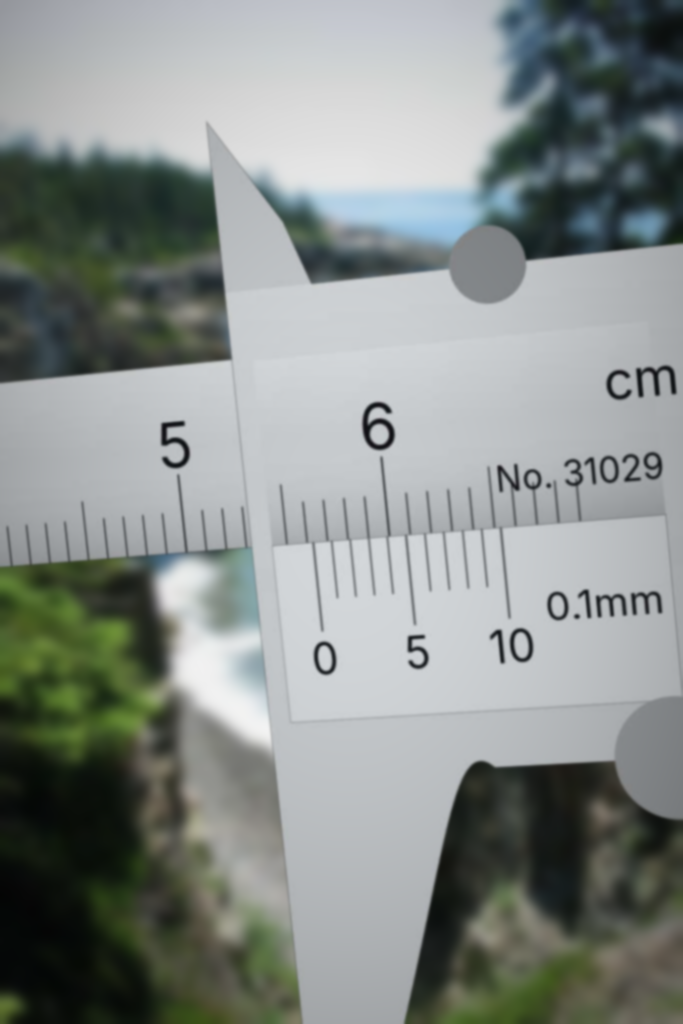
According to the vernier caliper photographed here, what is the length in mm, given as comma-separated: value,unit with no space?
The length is 56.3,mm
